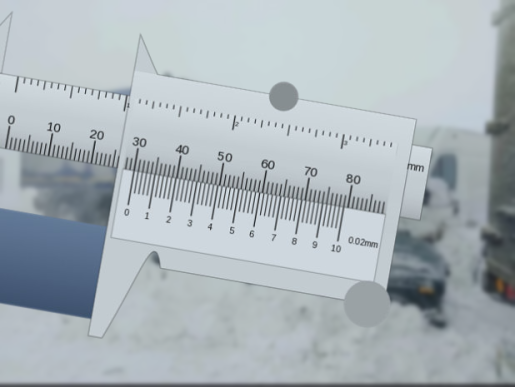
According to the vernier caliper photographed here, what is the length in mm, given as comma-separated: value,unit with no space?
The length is 30.0,mm
